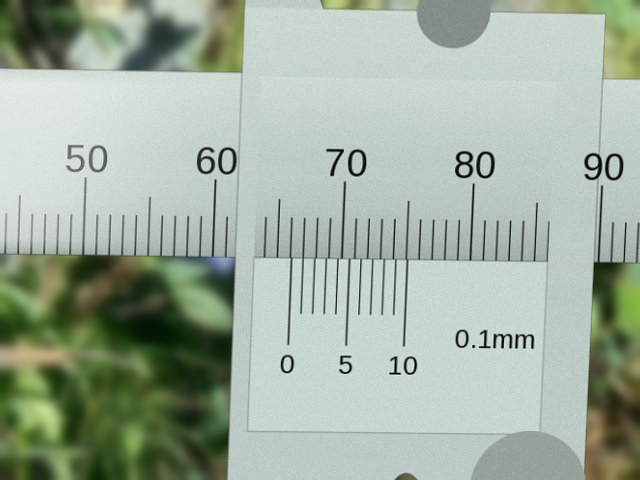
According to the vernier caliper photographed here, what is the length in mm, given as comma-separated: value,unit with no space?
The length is 66.1,mm
